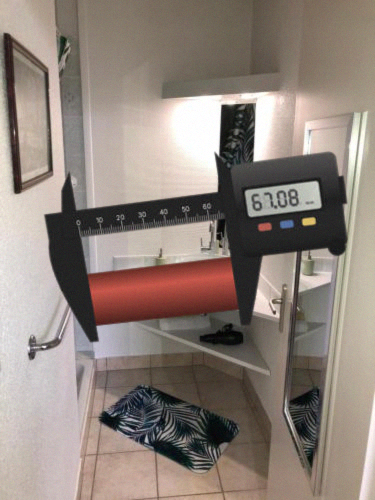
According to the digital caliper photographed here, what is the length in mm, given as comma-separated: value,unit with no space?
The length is 67.08,mm
